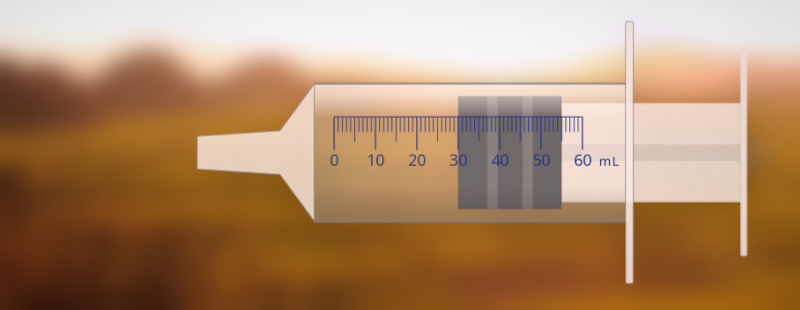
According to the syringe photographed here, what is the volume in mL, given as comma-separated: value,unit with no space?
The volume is 30,mL
